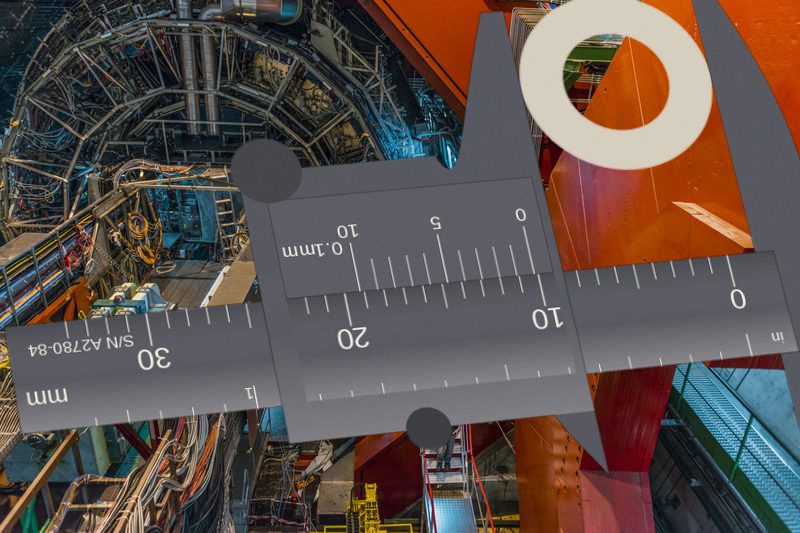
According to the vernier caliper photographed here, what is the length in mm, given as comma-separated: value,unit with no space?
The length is 10.2,mm
